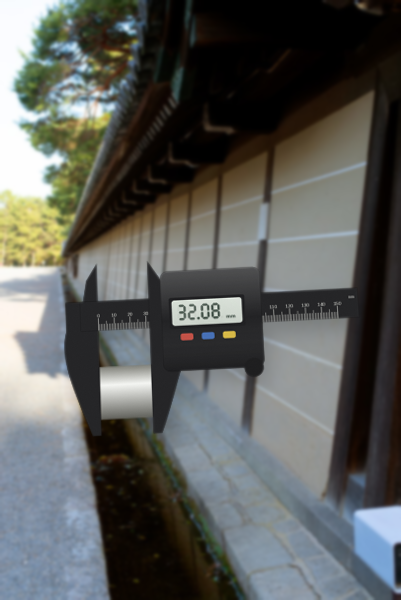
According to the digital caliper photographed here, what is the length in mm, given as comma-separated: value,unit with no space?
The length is 32.08,mm
